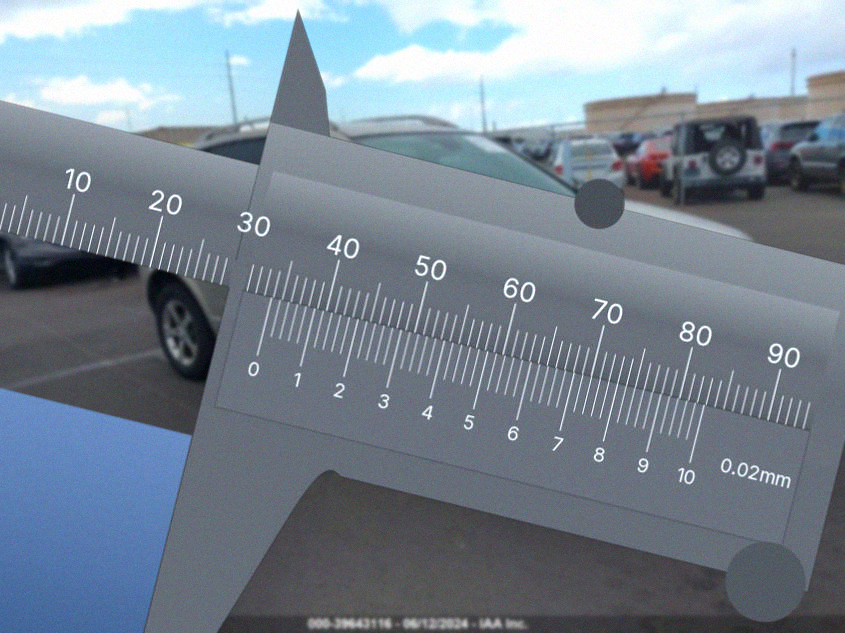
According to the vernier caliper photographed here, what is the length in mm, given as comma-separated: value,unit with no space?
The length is 33.8,mm
